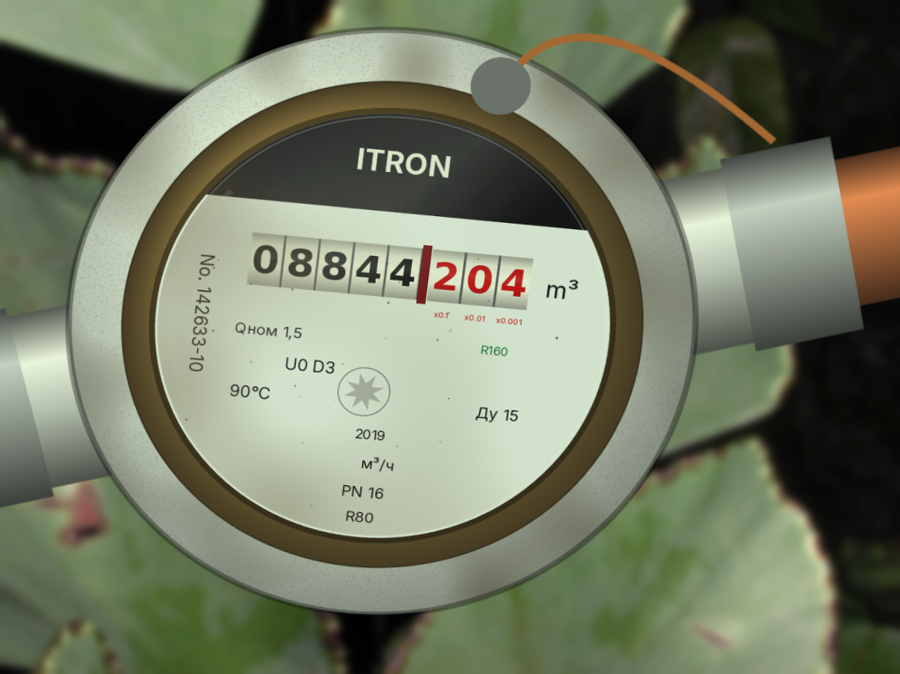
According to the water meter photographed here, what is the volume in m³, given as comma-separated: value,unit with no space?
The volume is 8844.204,m³
